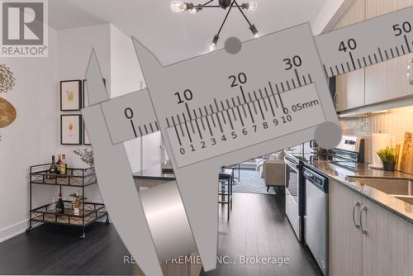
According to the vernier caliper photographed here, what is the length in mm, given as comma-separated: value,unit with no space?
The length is 7.0,mm
